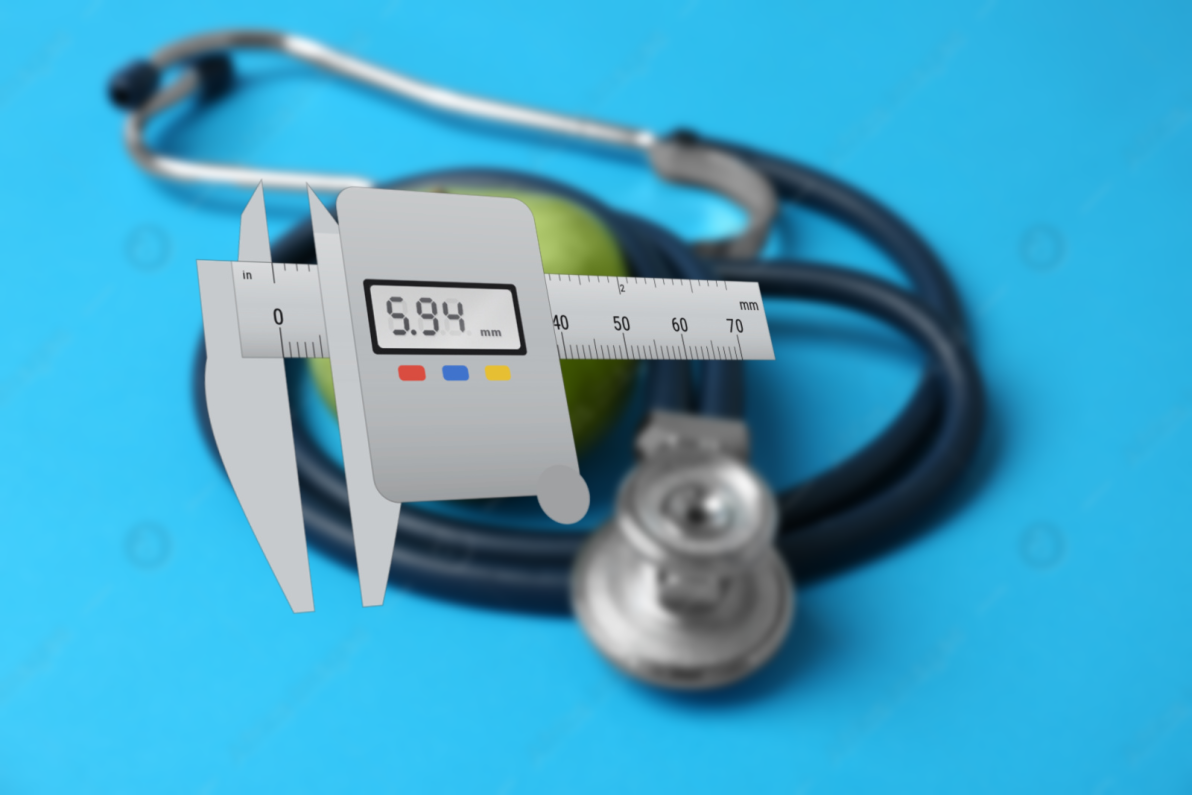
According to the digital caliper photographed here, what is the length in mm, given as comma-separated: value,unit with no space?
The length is 5.94,mm
